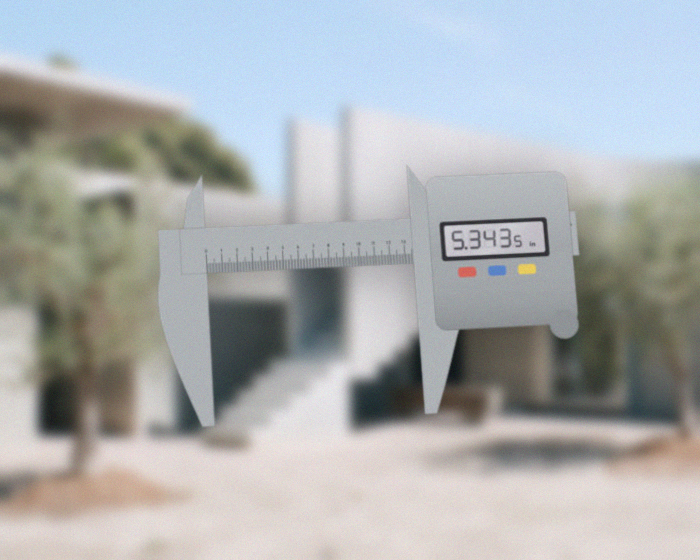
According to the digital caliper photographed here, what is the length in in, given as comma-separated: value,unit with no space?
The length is 5.3435,in
